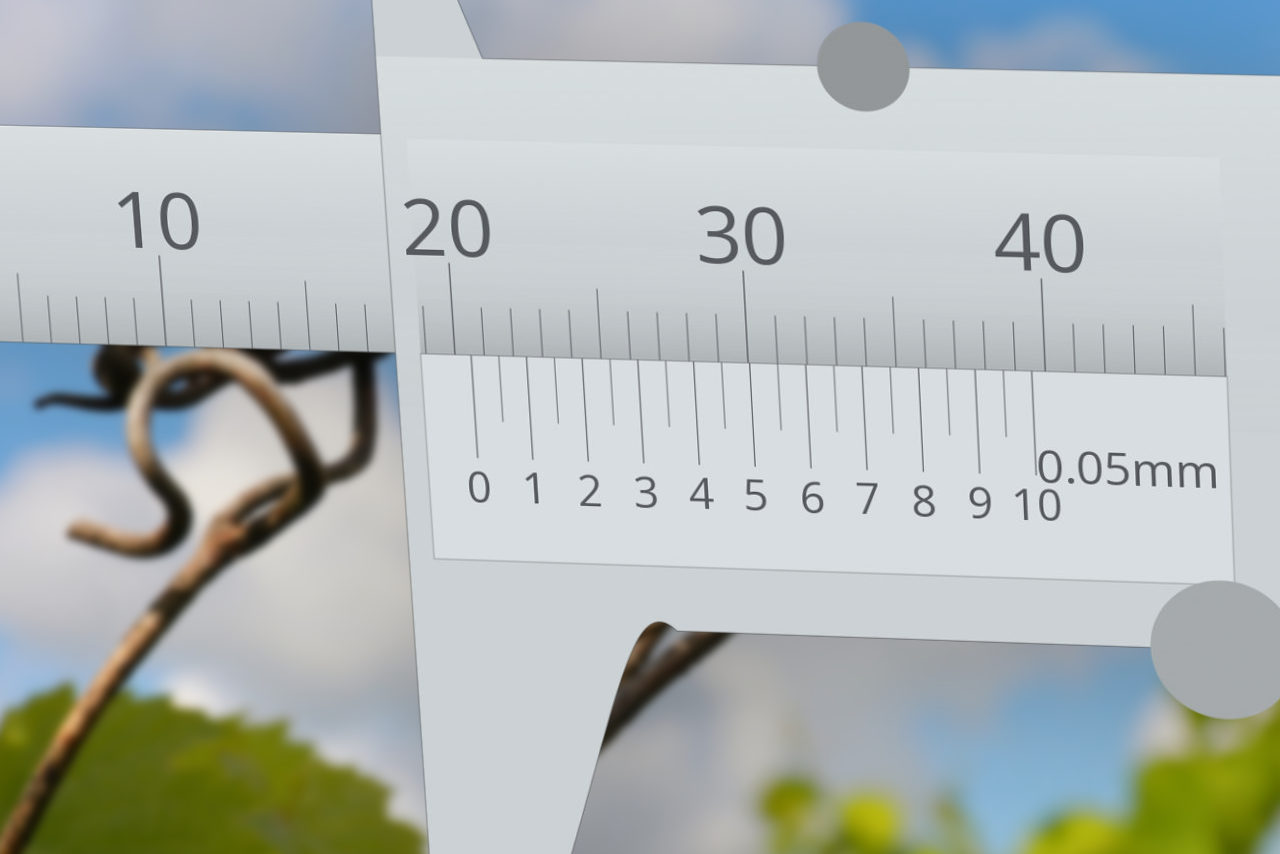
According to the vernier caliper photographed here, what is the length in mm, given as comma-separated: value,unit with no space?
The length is 20.55,mm
